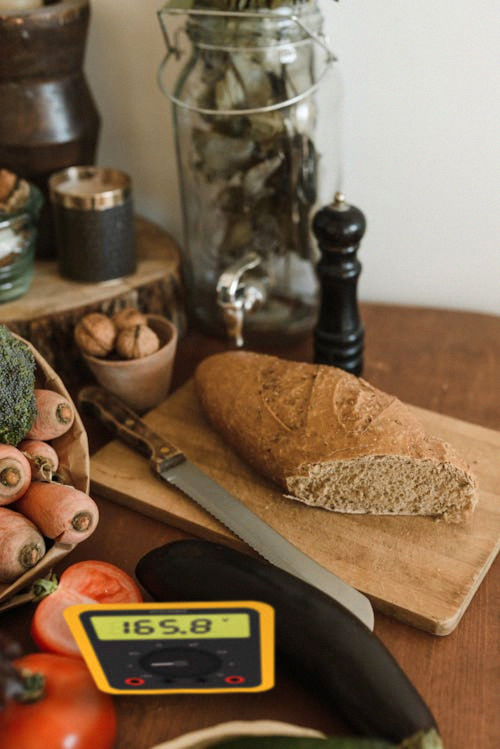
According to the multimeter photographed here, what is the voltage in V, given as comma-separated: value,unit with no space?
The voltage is 165.8,V
